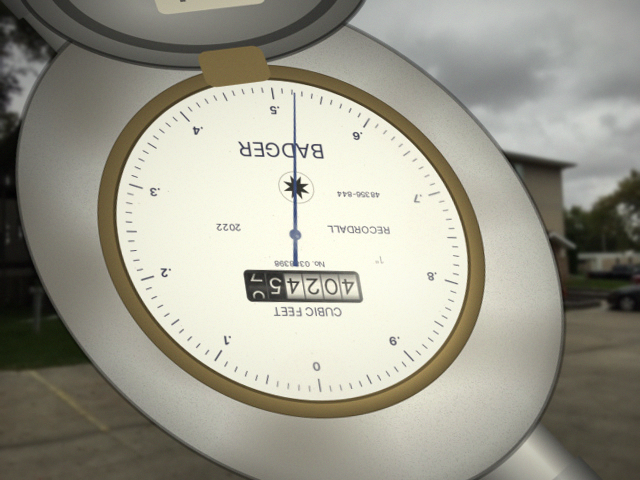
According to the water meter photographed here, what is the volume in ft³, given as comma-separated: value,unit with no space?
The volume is 402456.52,ft³
